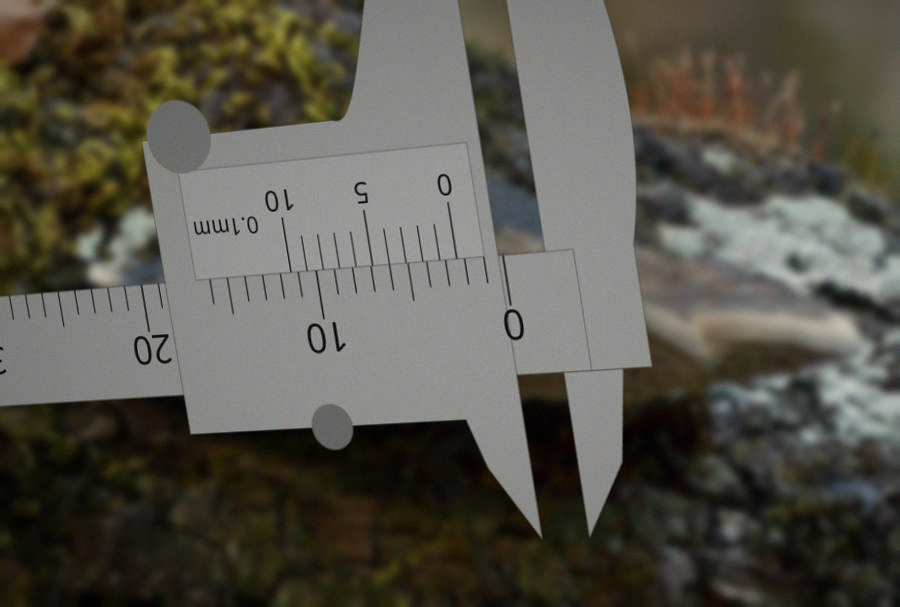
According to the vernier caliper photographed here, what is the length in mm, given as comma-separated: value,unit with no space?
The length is 2.4,mm
